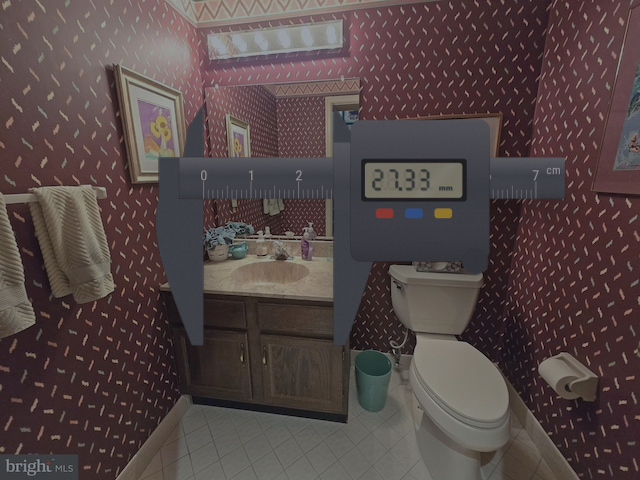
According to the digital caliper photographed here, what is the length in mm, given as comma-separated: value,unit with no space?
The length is 27.33,mm
